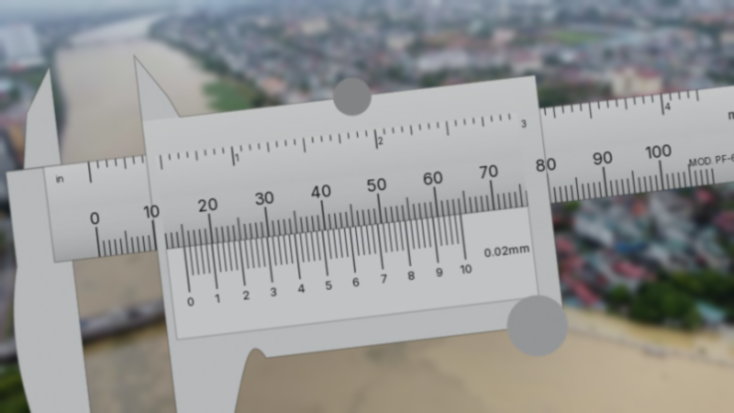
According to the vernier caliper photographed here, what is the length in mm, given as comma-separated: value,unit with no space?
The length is 15.0,mm
